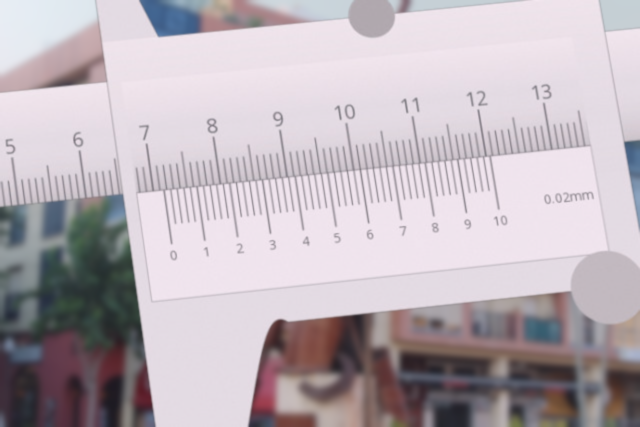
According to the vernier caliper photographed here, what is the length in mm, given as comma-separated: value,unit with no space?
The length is 71.6,mm
